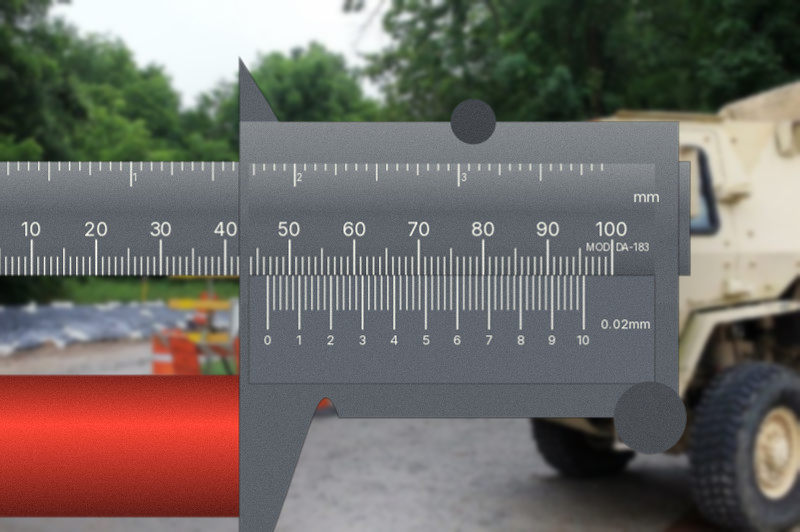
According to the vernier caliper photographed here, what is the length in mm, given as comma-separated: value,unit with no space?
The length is 46.6,mm
